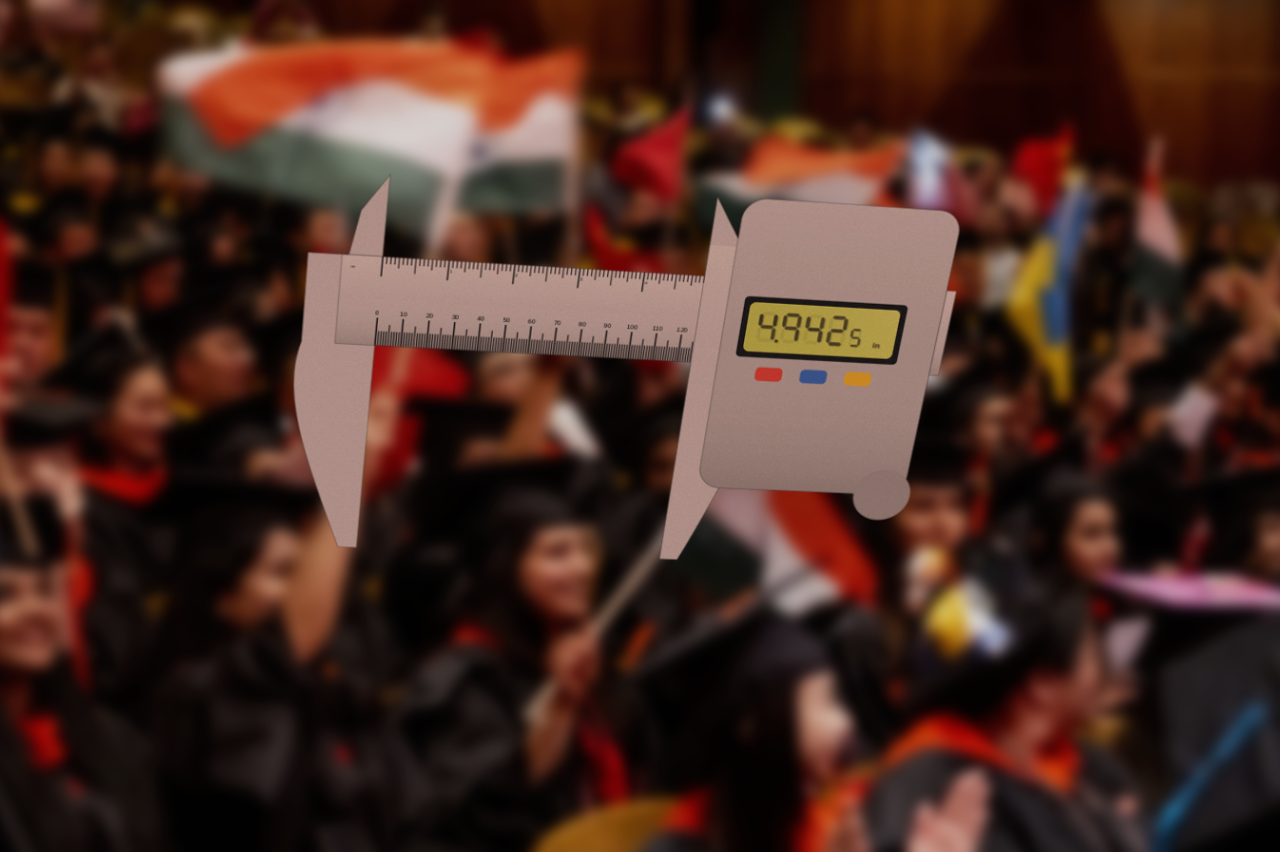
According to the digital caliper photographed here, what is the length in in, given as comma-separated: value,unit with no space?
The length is 4.9425,in
